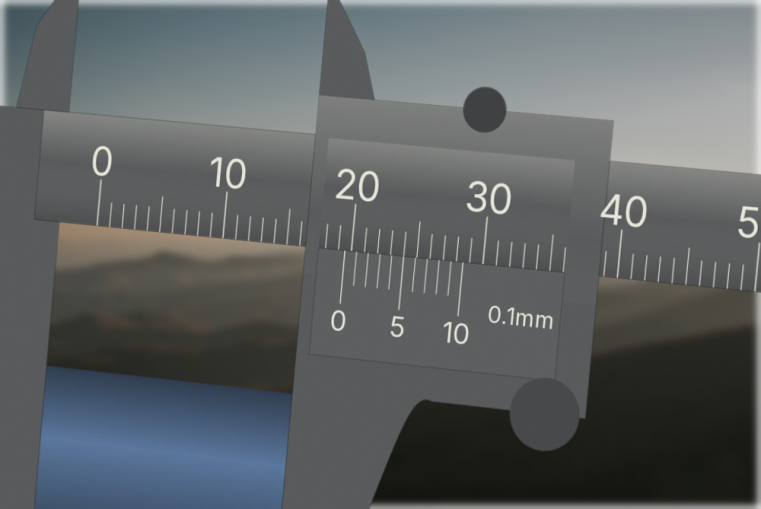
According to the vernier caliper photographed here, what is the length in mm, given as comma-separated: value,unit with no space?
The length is 19.5,mm
